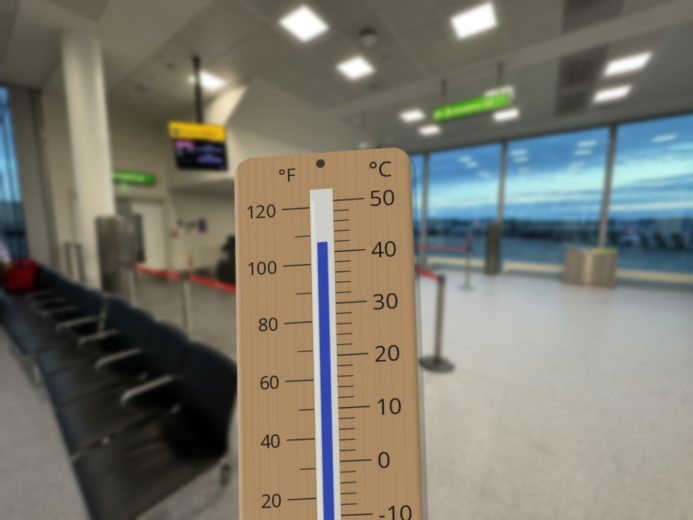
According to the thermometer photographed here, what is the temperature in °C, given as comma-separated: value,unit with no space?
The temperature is 42,°C
